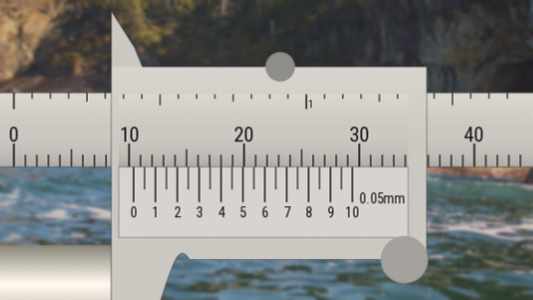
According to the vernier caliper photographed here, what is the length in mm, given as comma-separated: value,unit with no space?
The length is 10.4,mm
